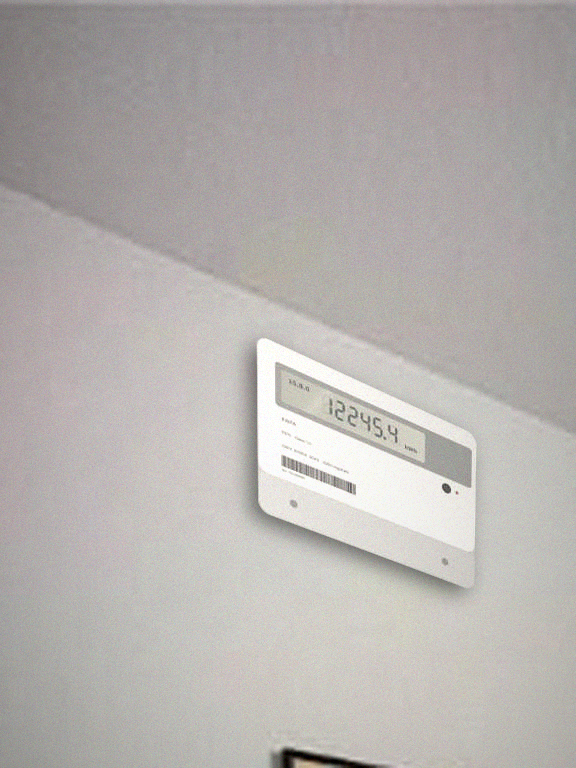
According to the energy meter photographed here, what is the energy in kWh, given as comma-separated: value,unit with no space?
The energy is 12245.4,kWh
